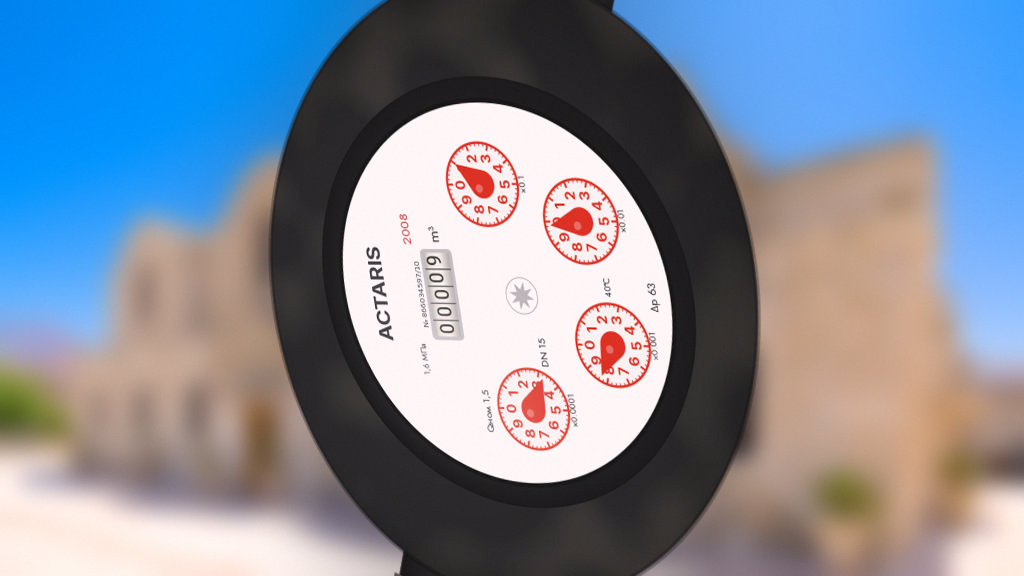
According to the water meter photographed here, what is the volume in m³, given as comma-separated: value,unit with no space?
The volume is 9.0983,m³
